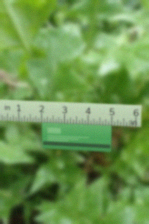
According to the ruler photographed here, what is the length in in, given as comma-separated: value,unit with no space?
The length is 3,in
